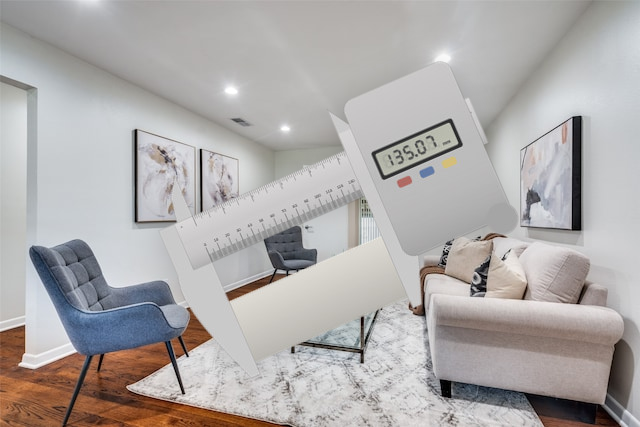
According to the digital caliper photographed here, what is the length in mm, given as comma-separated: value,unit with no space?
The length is 135.07,mm
